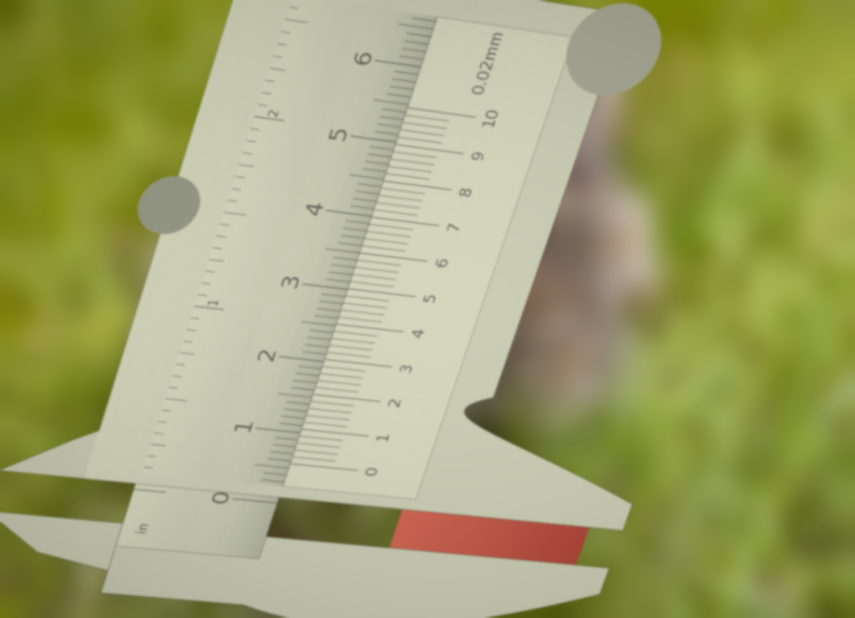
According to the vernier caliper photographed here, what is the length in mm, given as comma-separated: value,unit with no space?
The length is 5.6,mm
